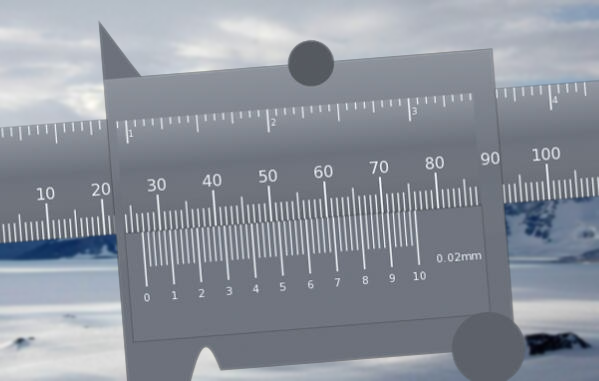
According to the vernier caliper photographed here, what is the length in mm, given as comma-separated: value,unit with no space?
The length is 26.8,mm
